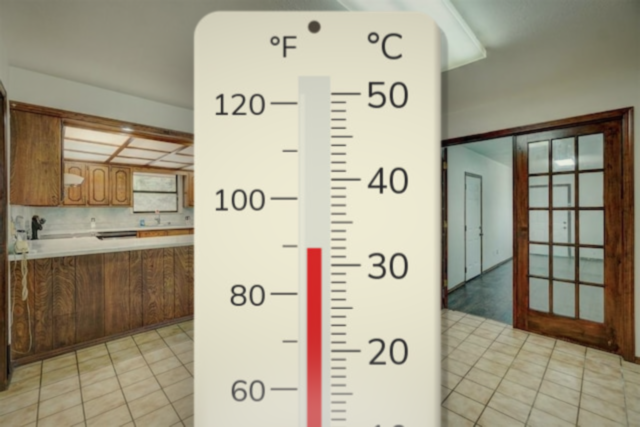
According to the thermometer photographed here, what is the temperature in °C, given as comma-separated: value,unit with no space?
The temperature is 32,°C
